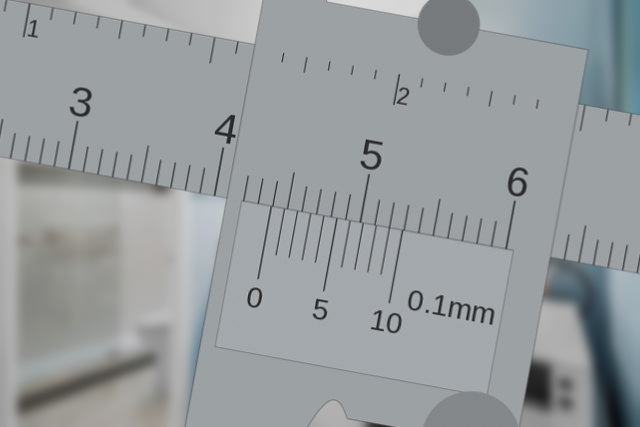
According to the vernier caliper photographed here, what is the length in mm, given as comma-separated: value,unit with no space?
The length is 43.9,mm
